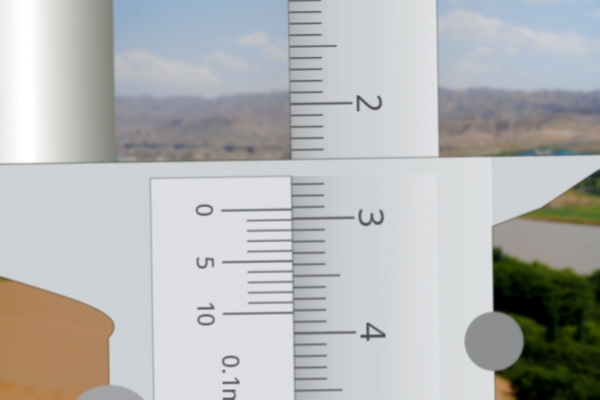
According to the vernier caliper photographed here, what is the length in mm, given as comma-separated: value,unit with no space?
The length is 29.2,mm
